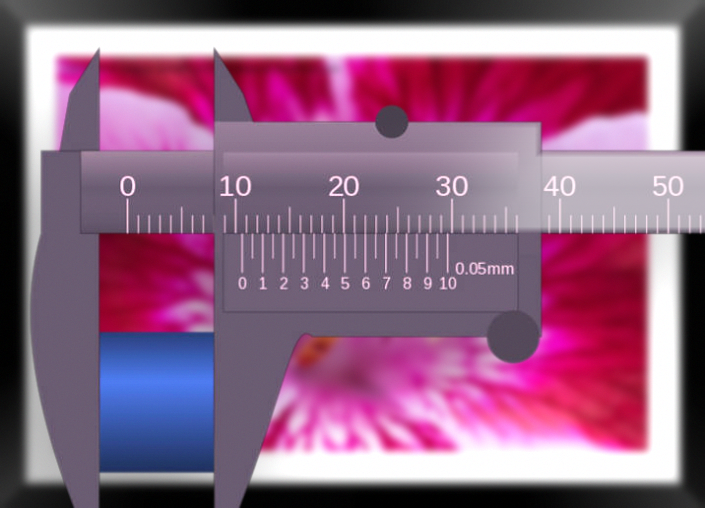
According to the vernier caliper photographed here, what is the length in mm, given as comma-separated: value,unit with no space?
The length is 10.6,mm
